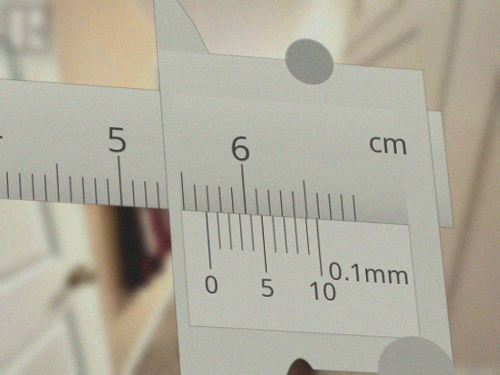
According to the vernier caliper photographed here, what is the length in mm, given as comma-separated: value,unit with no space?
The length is 56.8,mm
